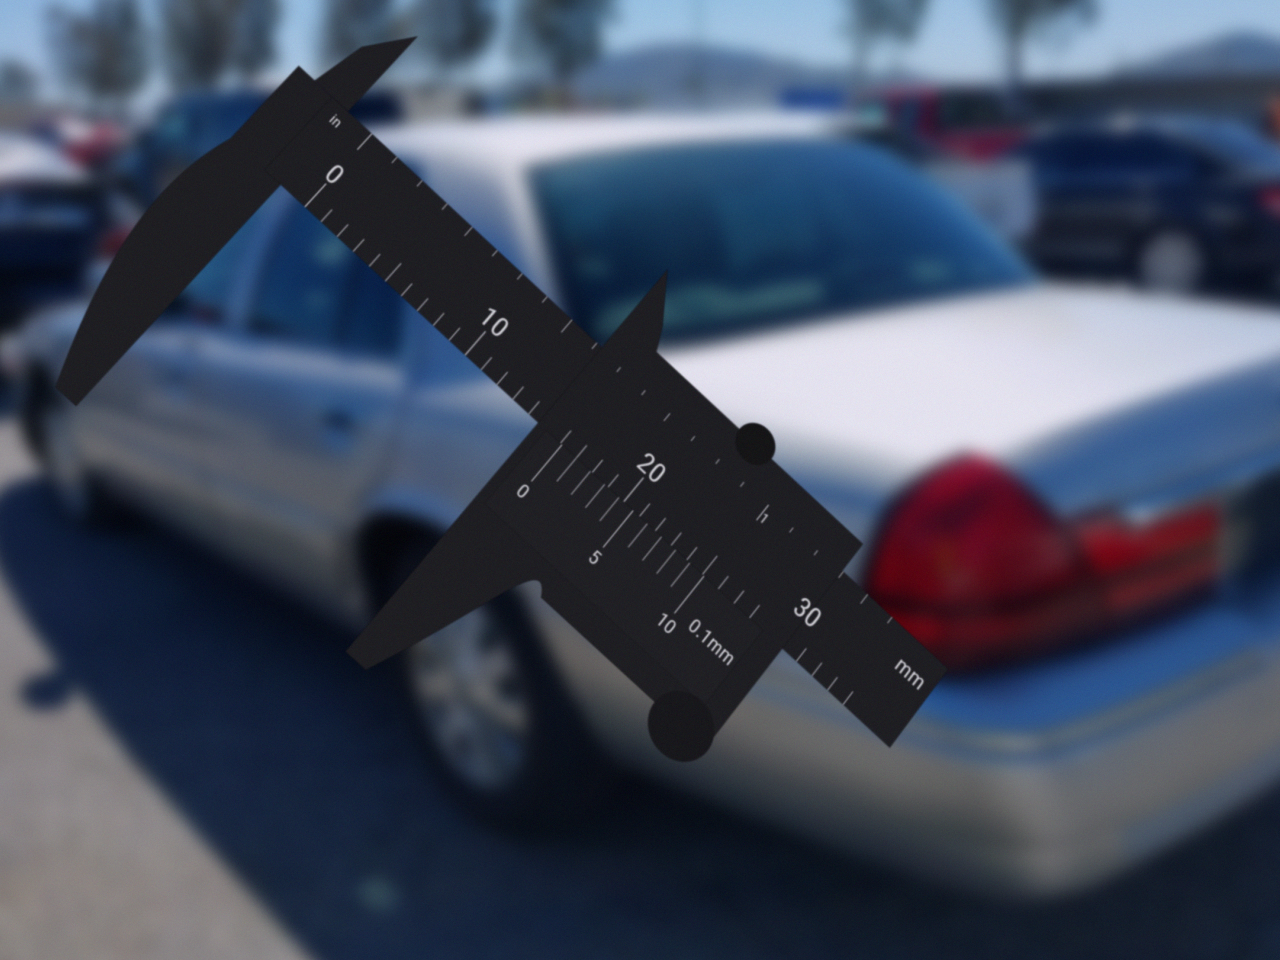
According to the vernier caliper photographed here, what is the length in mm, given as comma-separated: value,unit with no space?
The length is 16.1,mm
